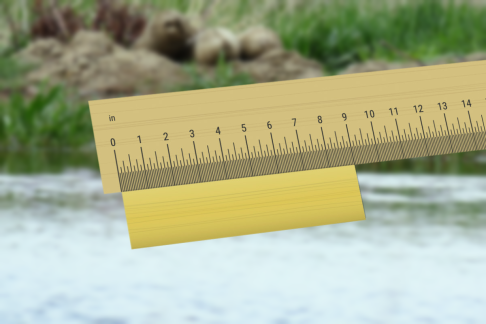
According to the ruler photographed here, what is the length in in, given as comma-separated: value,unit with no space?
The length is 9,in
